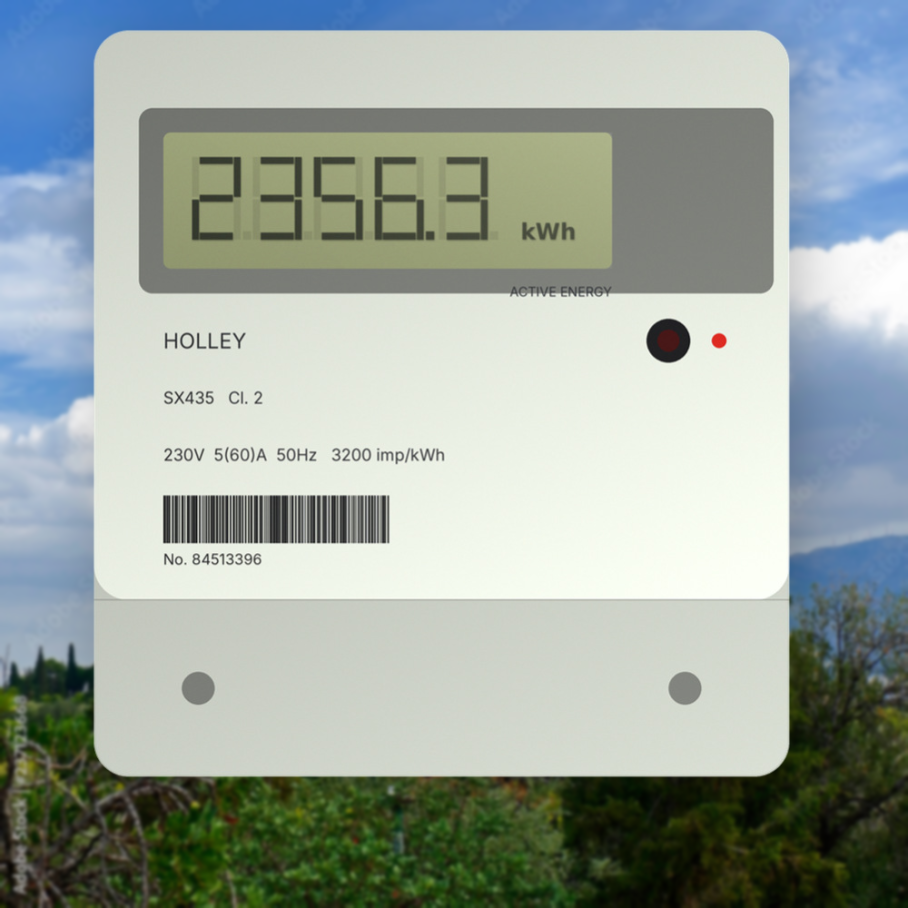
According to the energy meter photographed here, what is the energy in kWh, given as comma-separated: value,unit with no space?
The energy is 2356.3,kWh
